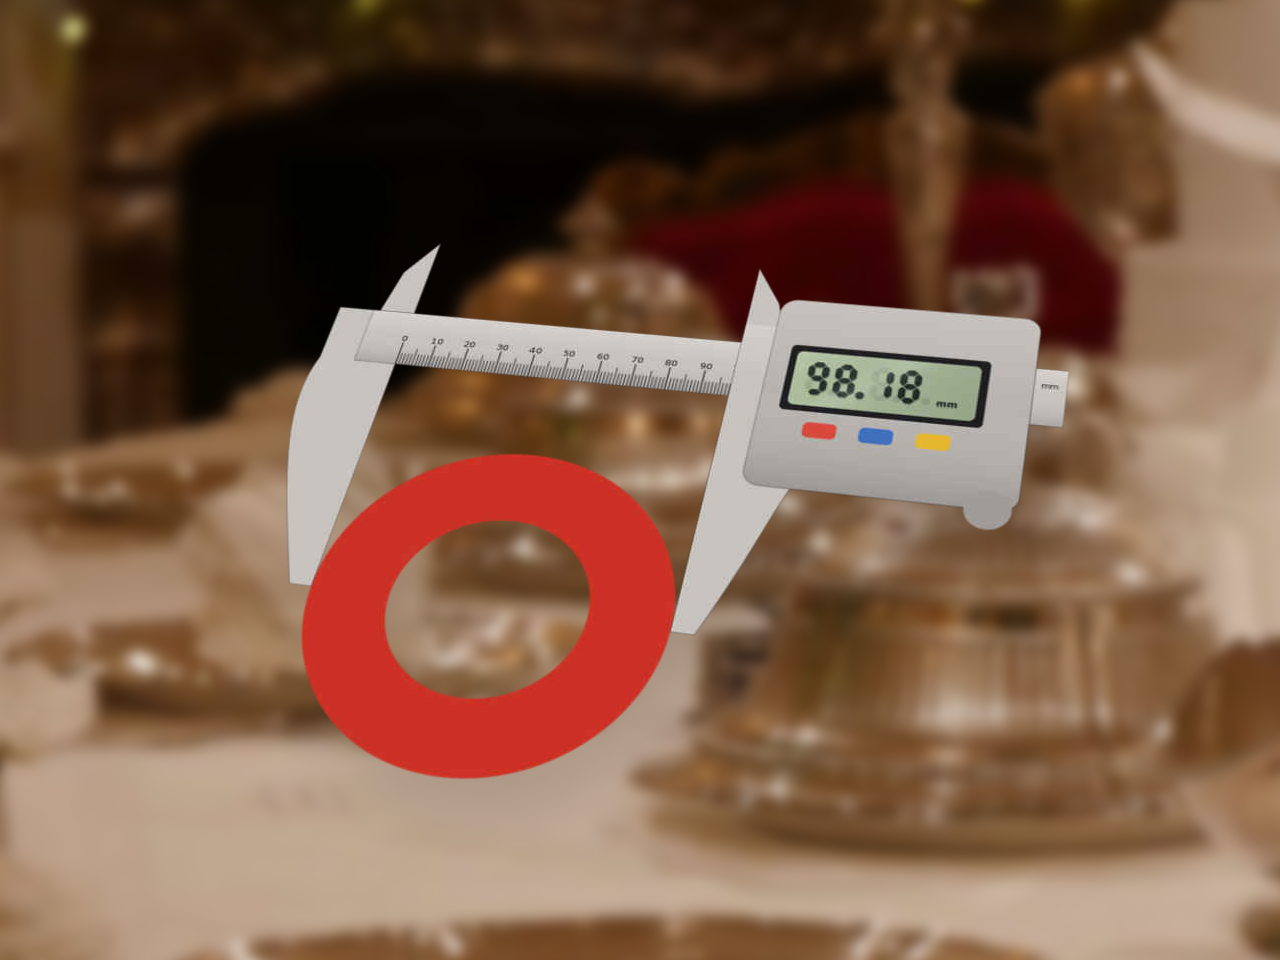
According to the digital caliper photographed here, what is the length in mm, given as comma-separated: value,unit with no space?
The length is 98.18,mm
